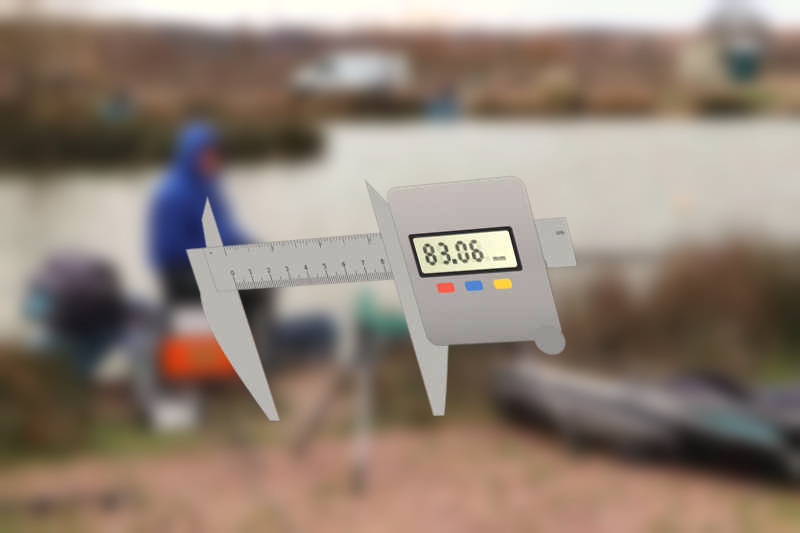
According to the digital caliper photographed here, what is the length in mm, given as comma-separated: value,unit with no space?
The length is 83.06,mm
